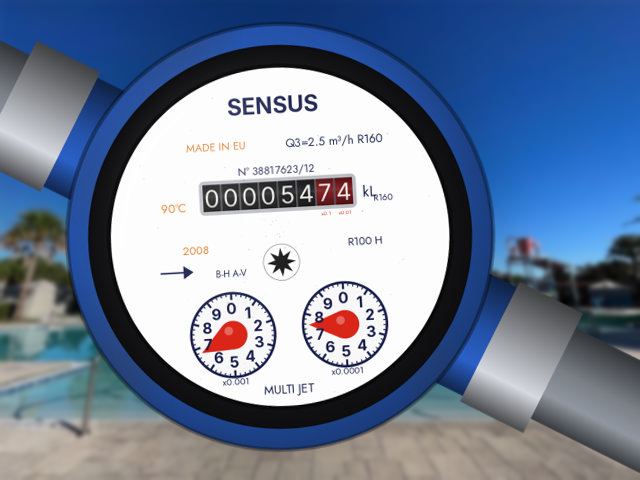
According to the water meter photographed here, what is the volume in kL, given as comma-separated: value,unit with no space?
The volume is 54.7467,kL
